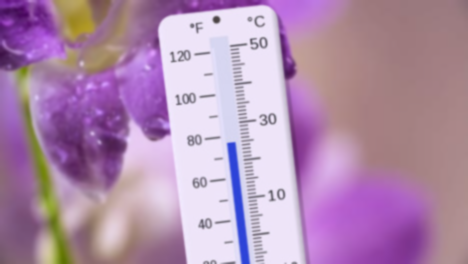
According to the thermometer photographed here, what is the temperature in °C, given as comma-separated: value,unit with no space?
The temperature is 25,°C
